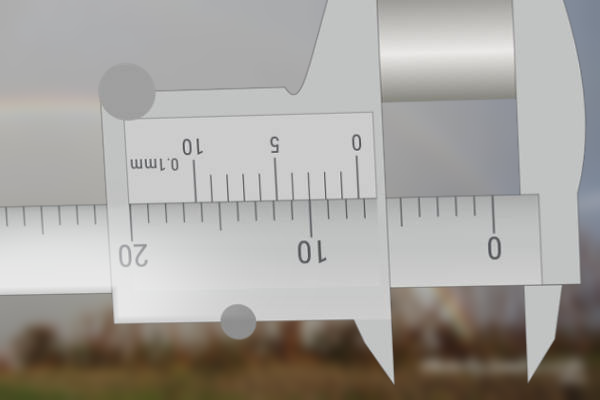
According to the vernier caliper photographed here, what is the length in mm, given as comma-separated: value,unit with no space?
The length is 7.3,mm
